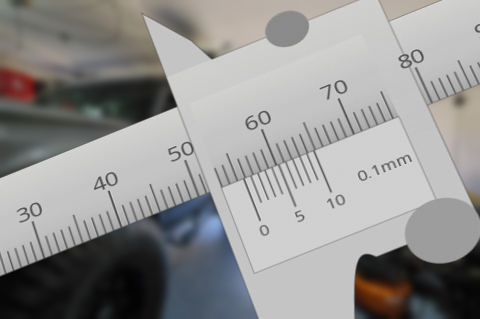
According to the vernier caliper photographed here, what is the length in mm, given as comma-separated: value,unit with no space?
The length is 55.8,mm
